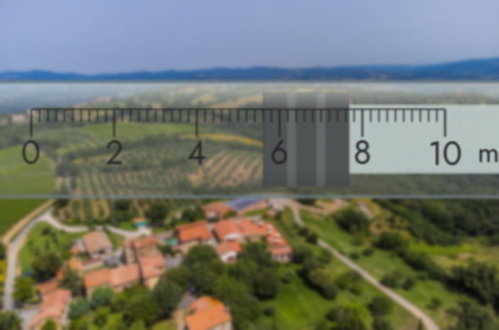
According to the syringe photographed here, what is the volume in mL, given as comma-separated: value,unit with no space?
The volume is 5.6,mL
